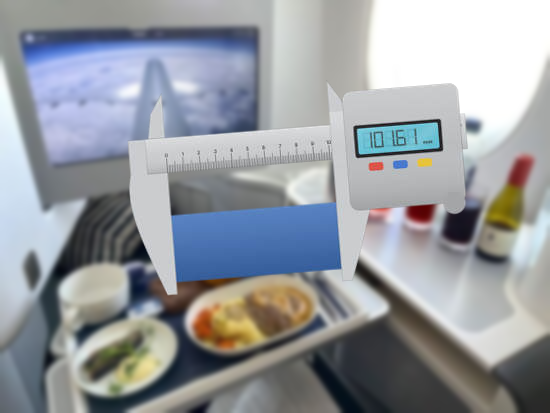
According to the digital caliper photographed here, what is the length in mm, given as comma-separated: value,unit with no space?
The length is 101.61,mm
